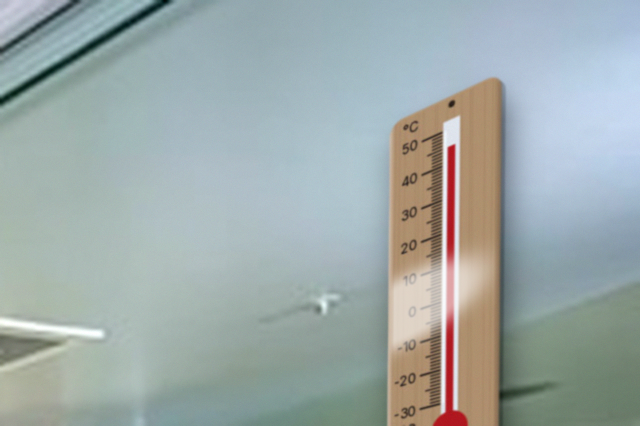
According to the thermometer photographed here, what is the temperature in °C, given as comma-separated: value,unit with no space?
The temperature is 45,°C
